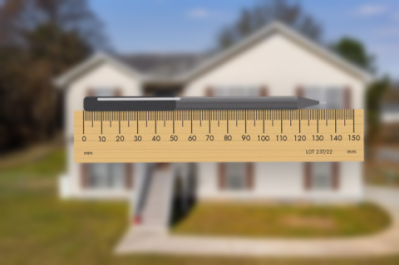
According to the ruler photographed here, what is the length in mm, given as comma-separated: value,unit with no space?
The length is 135,mm
